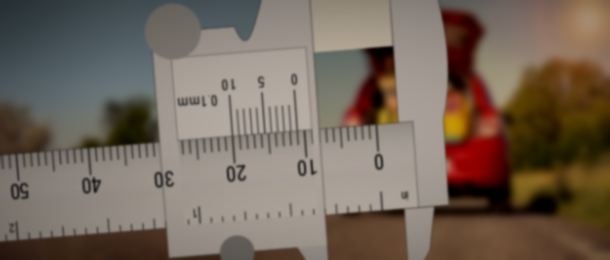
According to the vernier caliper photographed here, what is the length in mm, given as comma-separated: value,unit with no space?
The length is 11.0,mm
